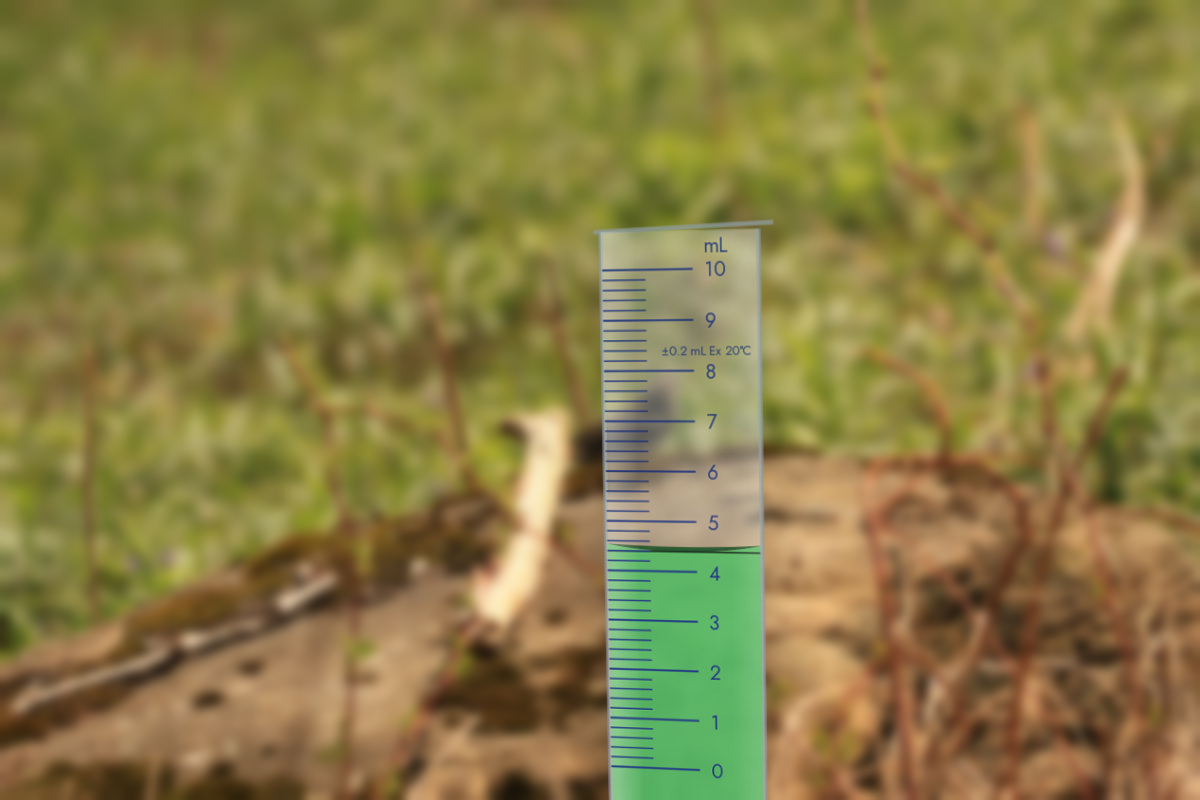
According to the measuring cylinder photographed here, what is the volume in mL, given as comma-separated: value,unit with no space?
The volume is 4.4,mL
